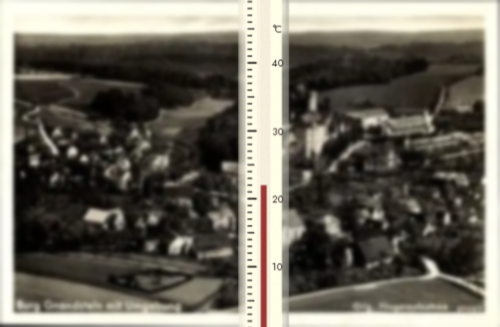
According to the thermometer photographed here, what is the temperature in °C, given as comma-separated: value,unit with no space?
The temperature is 22,°C
